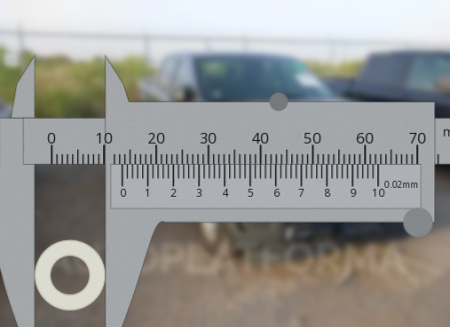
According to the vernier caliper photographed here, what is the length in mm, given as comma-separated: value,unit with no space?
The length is 13.5,mm
